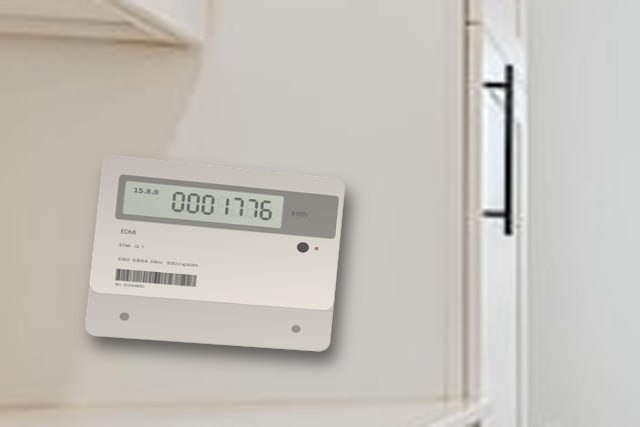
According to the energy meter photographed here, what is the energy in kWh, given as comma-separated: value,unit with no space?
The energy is 1776,kWh
